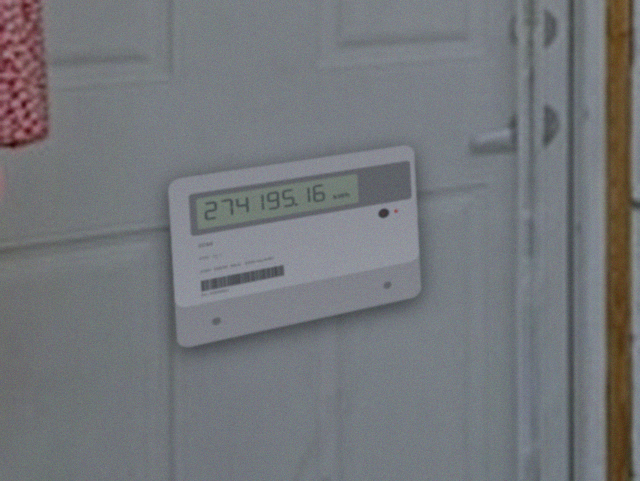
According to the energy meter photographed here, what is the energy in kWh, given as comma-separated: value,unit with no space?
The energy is 274195.16,kWh
